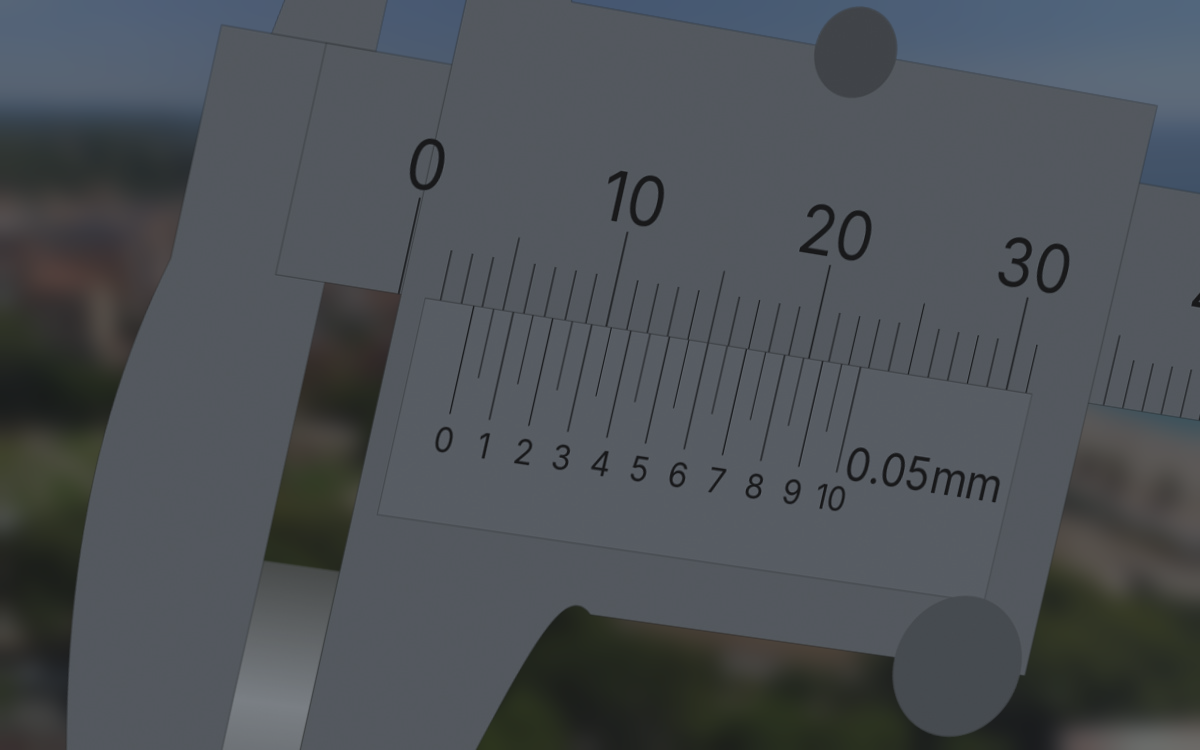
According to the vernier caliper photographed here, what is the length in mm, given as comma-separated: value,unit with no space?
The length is 3.6,mm
